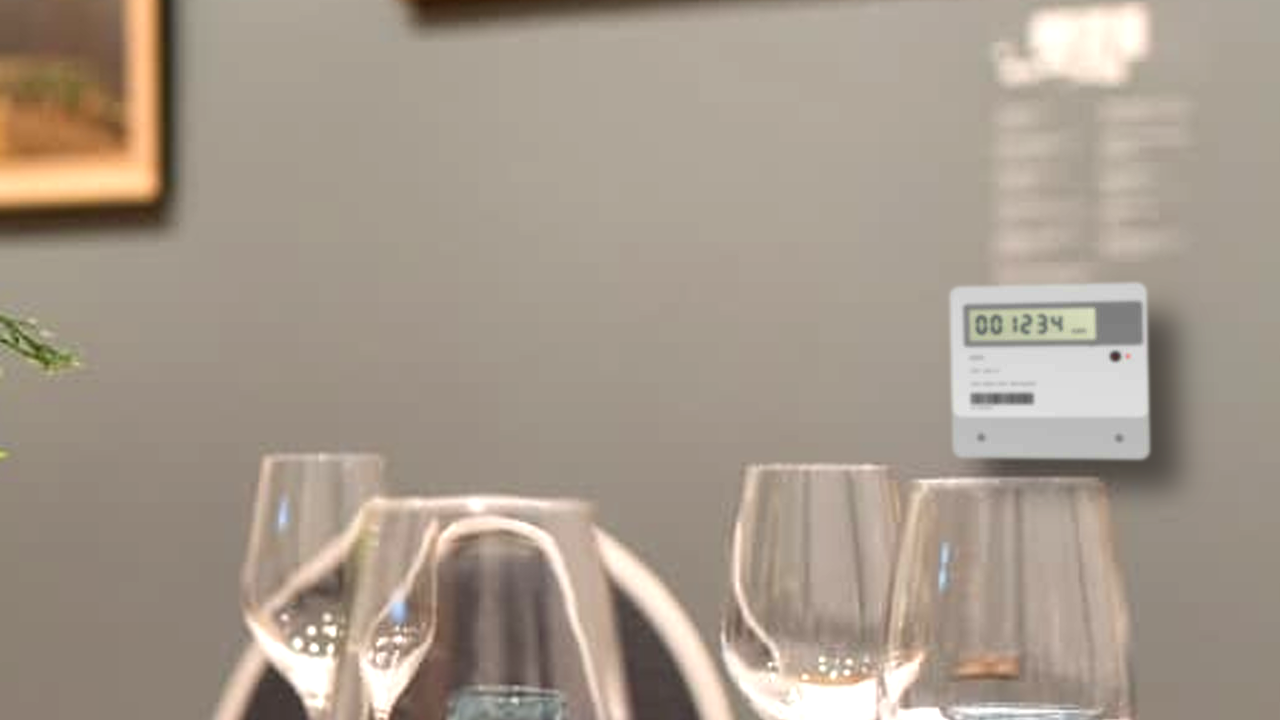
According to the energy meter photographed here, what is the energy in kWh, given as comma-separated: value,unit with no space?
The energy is 1234,kWh
